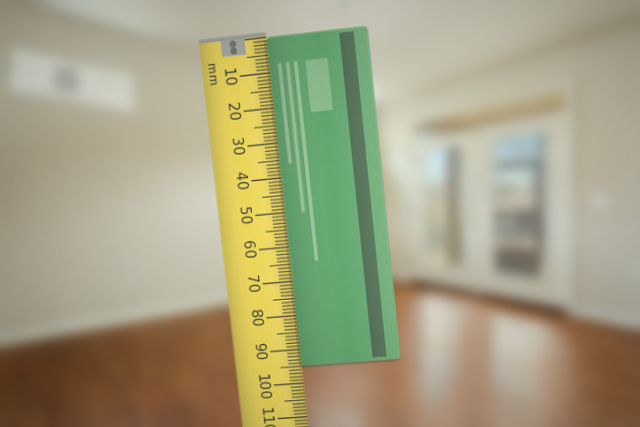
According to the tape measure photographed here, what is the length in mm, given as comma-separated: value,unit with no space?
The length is 95,mm
